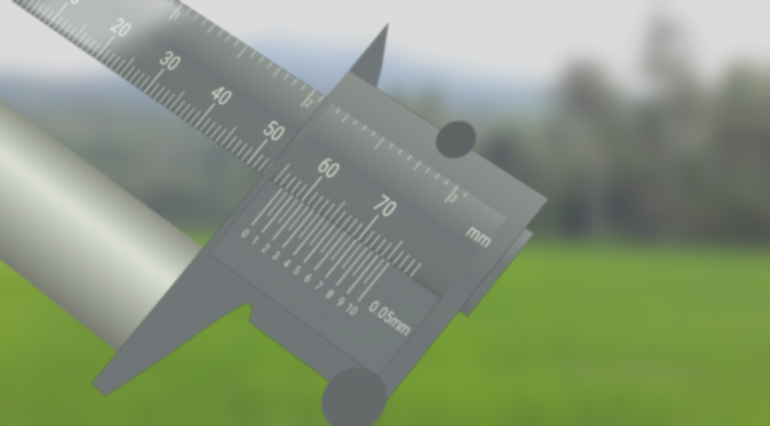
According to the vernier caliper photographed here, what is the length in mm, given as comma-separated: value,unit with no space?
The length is 56.5,mm
